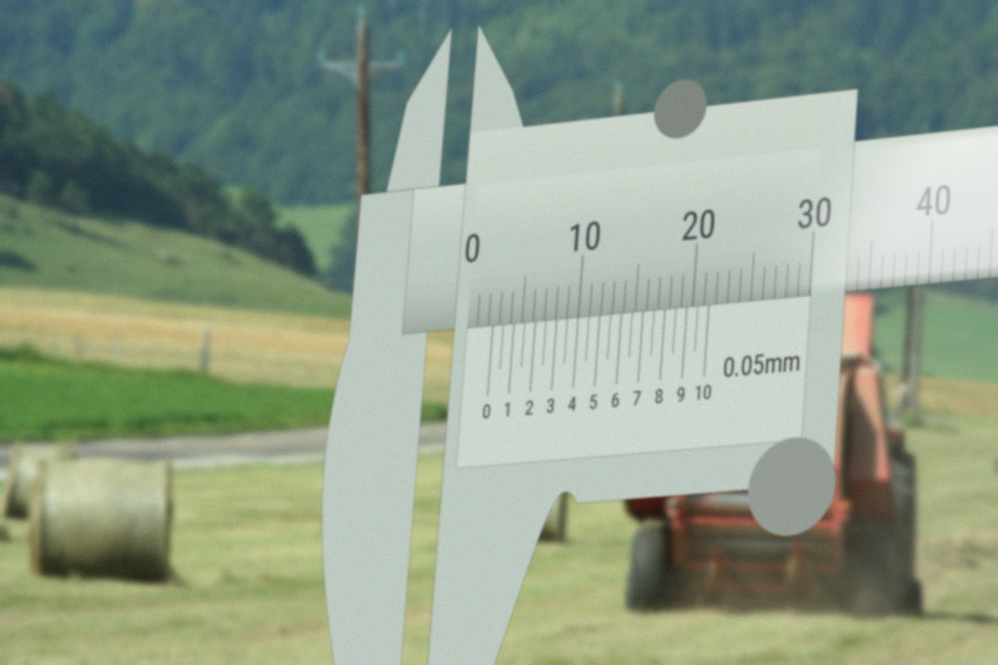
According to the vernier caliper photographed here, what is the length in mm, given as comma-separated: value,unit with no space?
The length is 2.4,mm
